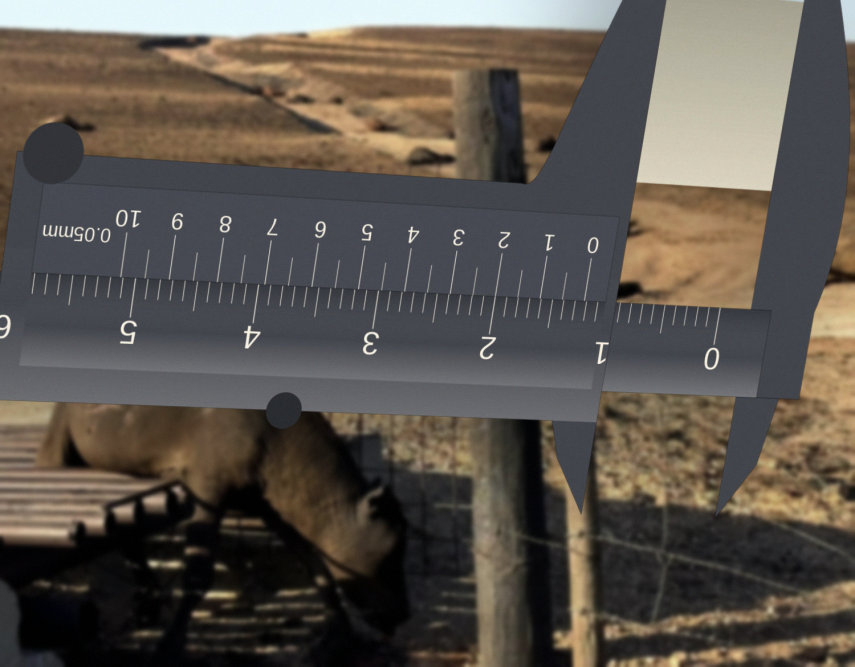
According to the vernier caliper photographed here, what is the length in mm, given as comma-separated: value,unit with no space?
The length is 12.2,mm
